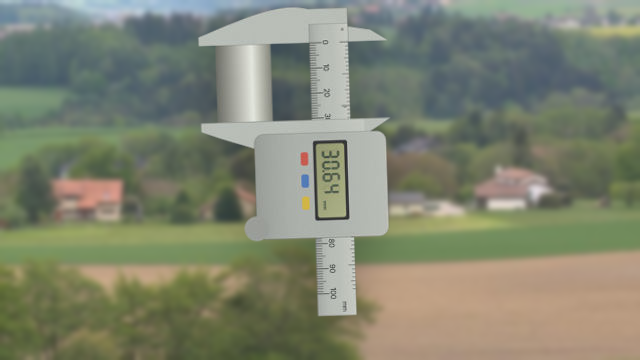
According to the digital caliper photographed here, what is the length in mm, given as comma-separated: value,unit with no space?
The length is 30.64,mm
